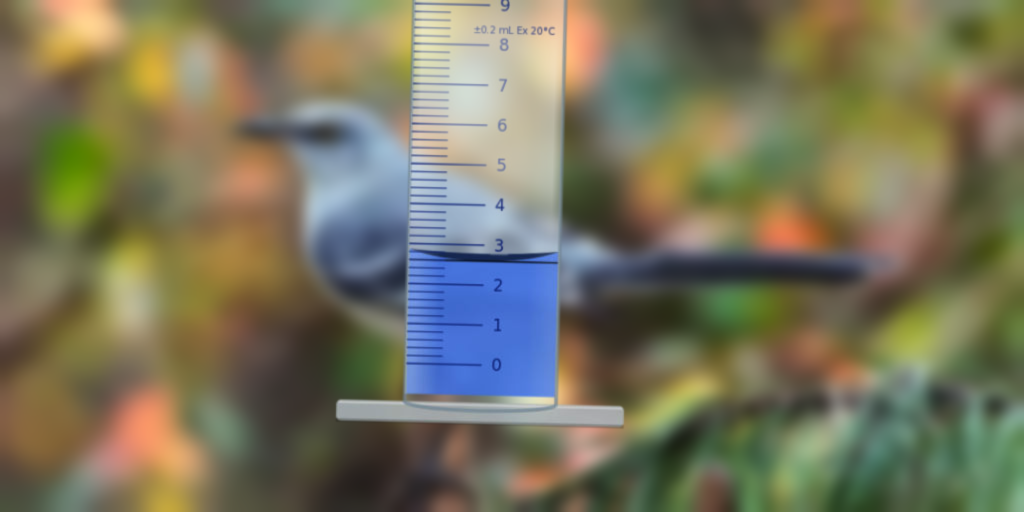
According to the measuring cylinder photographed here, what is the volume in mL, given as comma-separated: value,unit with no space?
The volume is 2.6,mL
